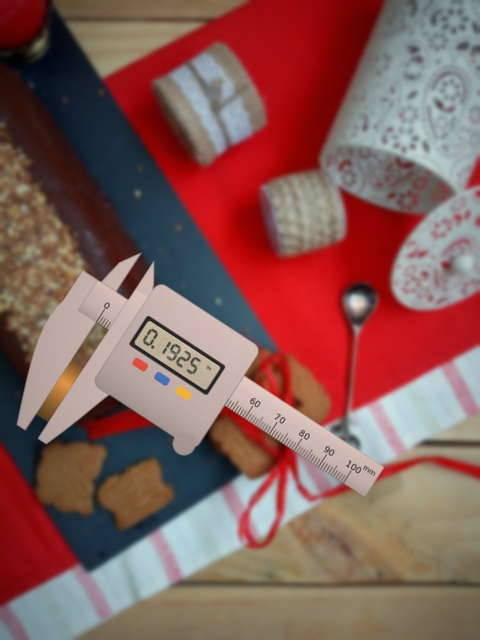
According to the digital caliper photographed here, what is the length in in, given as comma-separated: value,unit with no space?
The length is 0.1925,in
